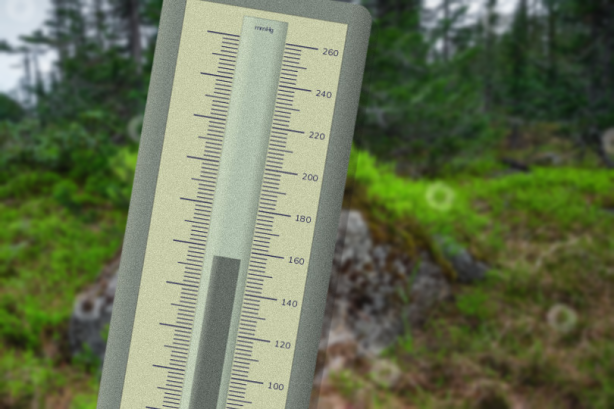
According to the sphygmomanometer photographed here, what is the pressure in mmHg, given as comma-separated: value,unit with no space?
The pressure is 156,mmHg
